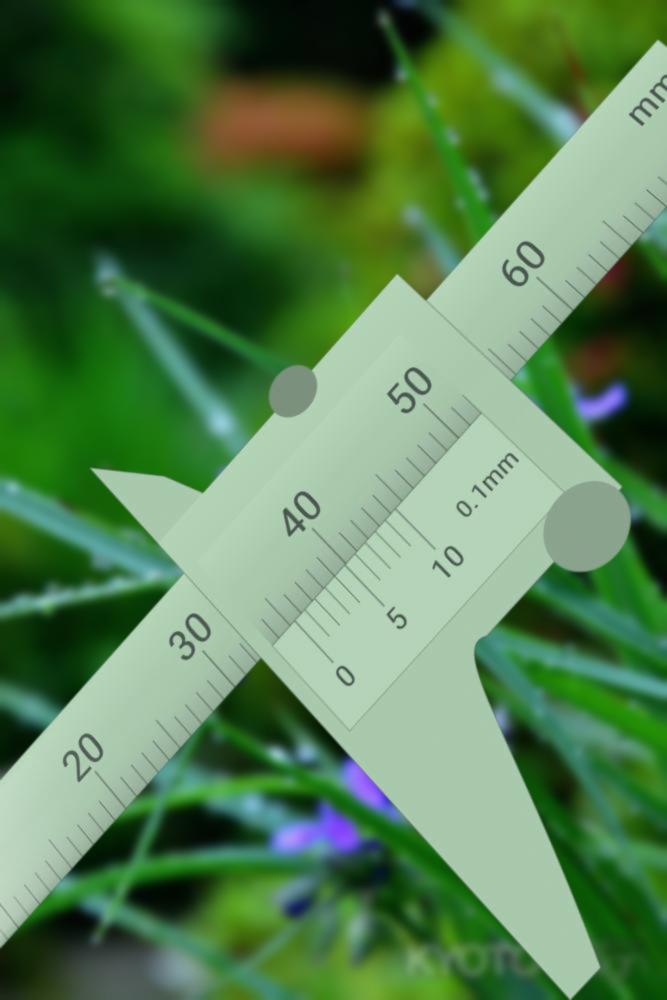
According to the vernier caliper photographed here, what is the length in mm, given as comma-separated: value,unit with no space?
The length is 35.4,mm
